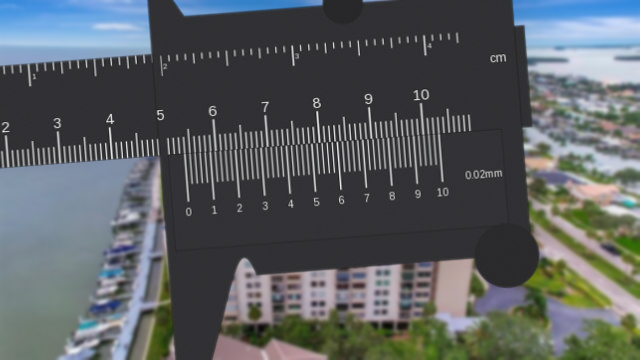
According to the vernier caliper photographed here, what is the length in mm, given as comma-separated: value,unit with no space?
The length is 54.0,mm
